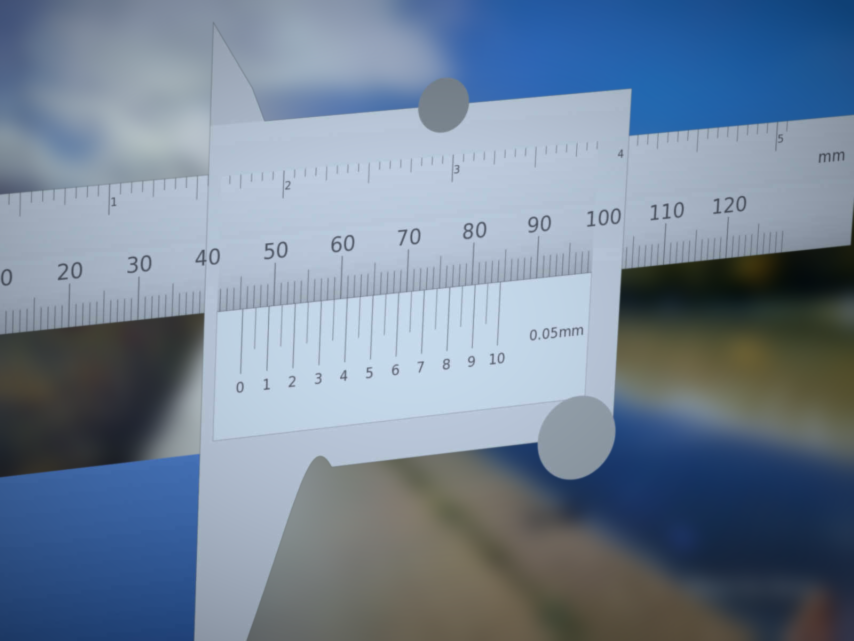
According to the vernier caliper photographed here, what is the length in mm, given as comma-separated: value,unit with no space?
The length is 45.4,mm
